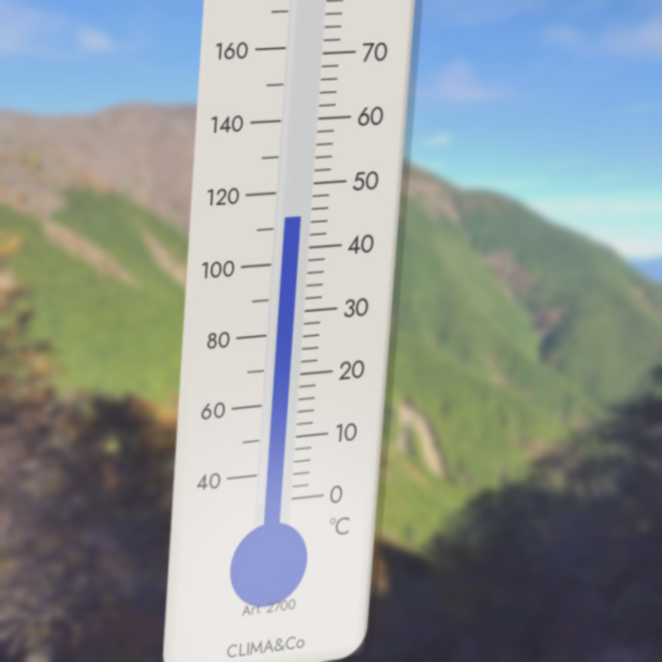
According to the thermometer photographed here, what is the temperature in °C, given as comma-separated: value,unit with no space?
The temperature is 45,°C
